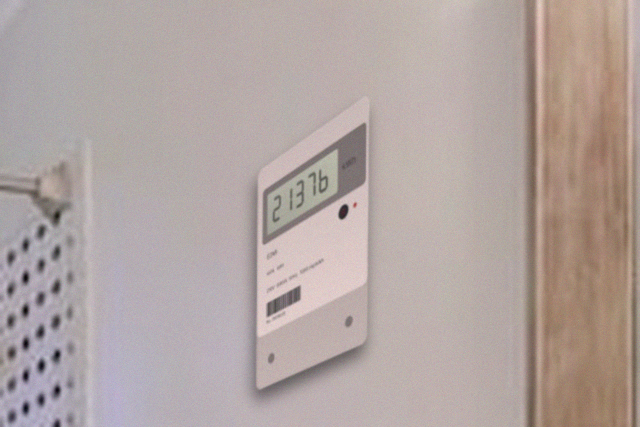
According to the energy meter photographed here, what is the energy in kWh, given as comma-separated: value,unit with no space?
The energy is 21376,kWh
